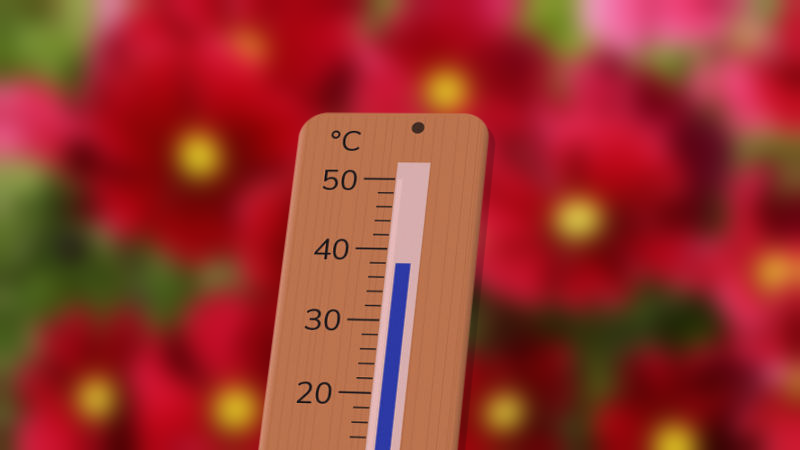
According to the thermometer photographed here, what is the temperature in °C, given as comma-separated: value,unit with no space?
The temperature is 38,°C
